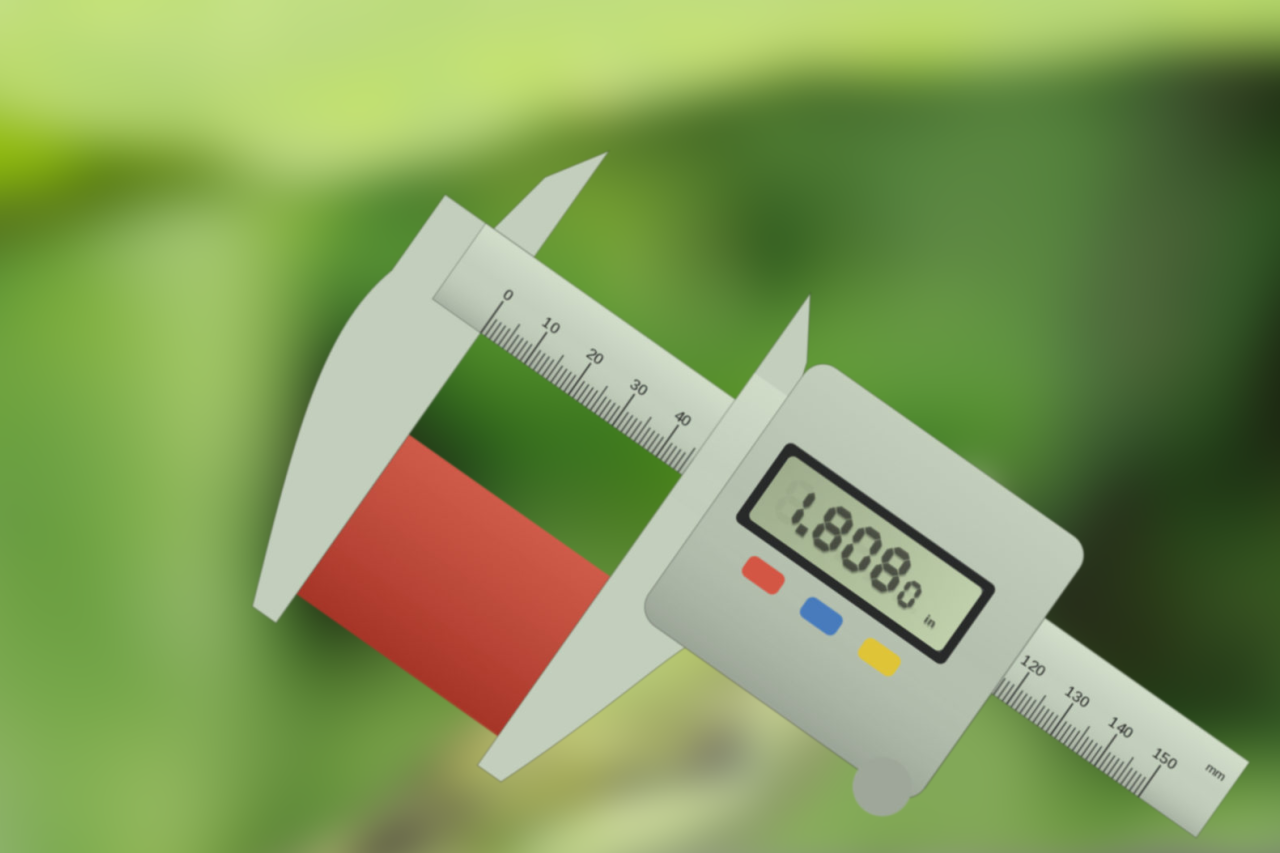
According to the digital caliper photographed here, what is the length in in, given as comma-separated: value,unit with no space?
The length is 1.8080,in
